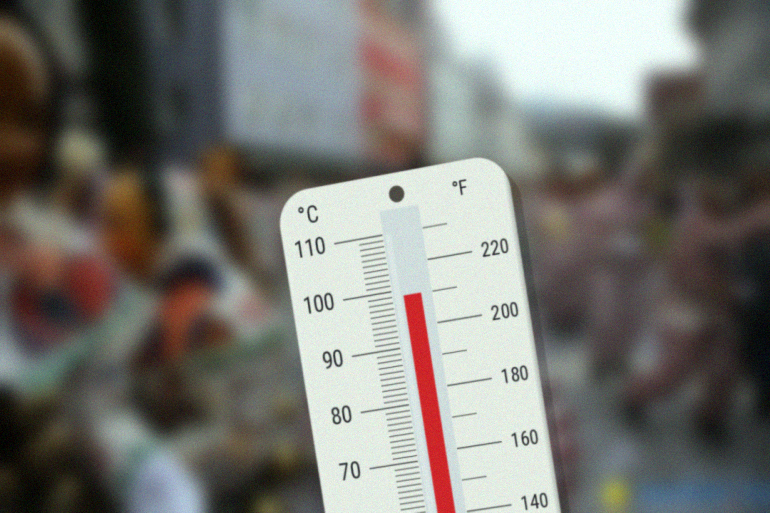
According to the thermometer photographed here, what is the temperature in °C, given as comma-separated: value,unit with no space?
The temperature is 99,°C
